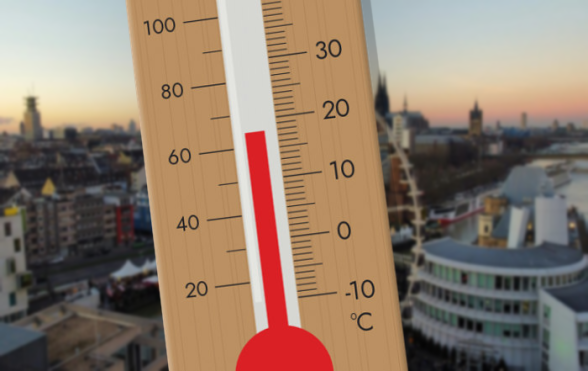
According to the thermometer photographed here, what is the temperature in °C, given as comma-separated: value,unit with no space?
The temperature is 18,°C
